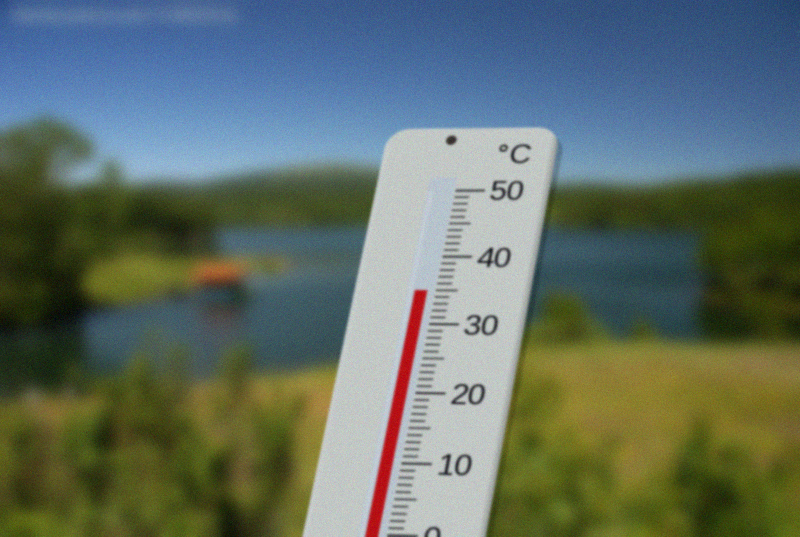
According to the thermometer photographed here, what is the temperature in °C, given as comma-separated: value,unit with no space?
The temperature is 35,°C
